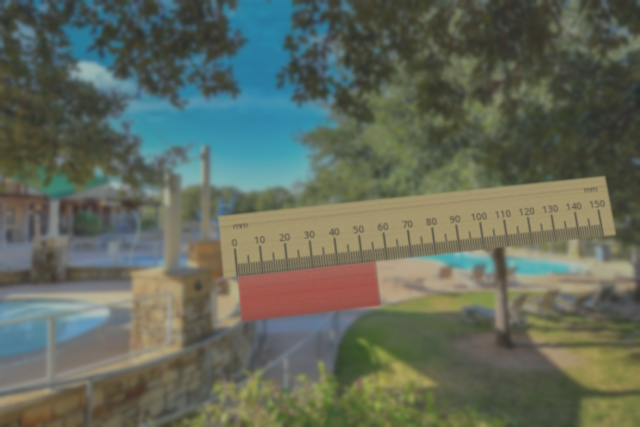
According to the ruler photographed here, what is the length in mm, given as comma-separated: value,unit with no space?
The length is 55,mm
